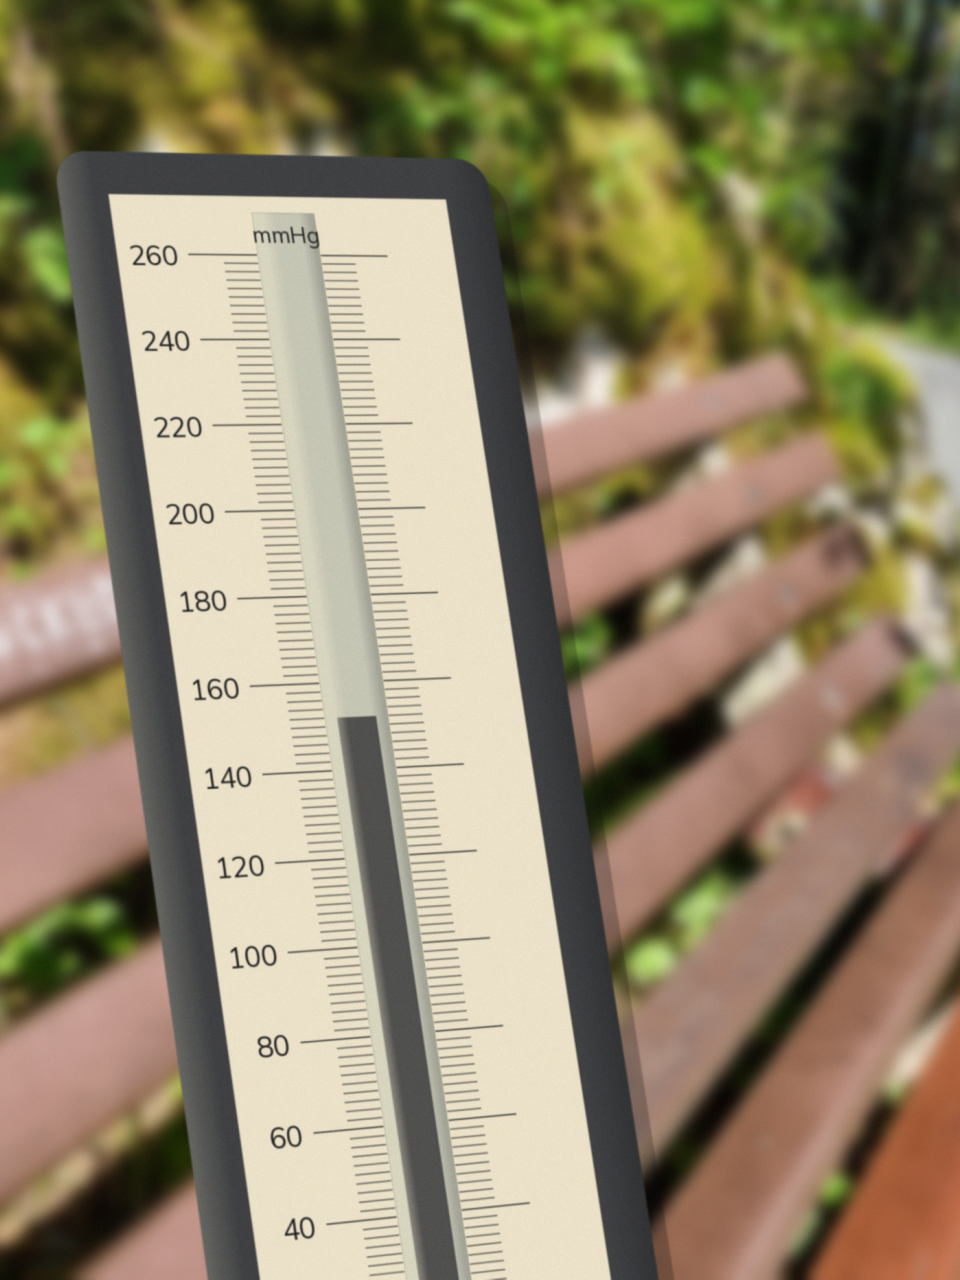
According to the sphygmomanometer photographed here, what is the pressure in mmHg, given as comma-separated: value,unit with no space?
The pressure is 152,mmHg
